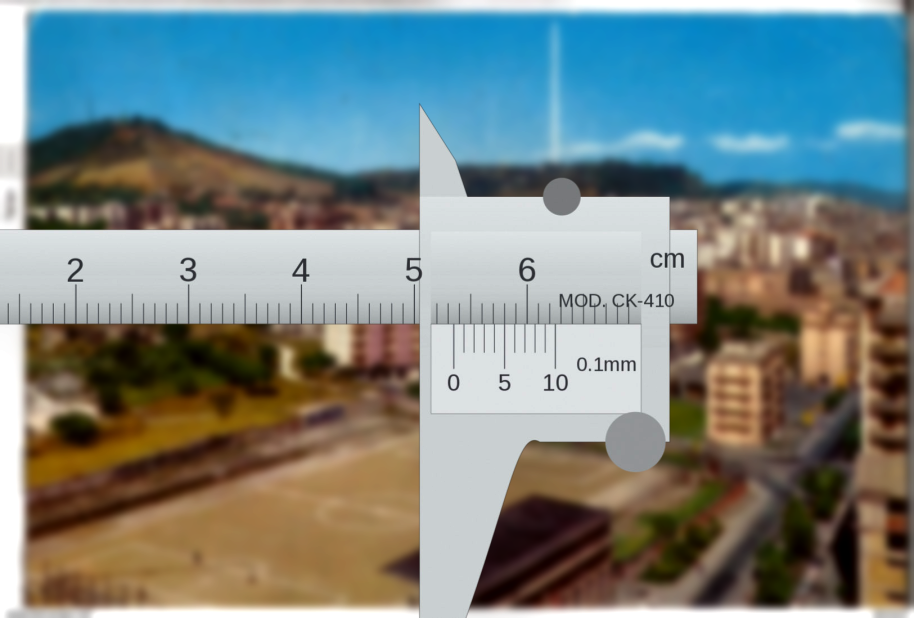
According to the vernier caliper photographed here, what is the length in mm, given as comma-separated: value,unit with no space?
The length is 53.5,mm
